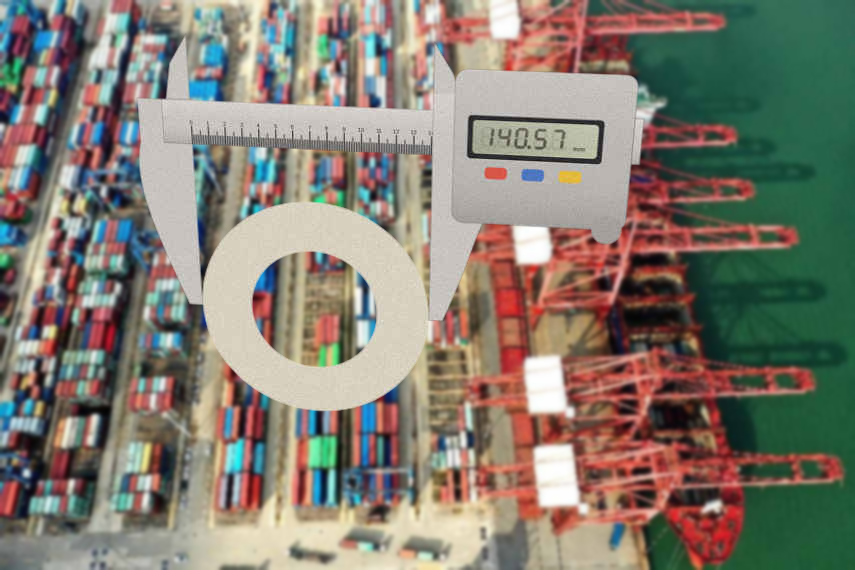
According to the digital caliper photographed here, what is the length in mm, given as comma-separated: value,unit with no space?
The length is 140.57,mm
